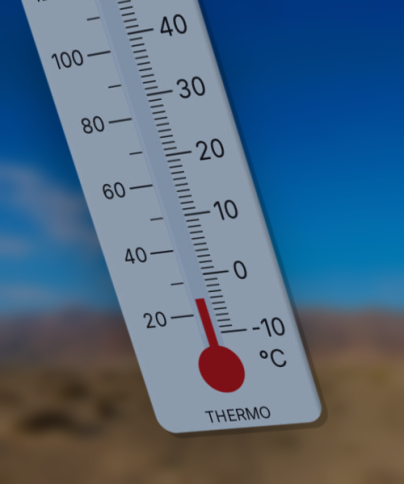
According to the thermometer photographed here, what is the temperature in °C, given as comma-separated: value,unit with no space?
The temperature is -4,°C
